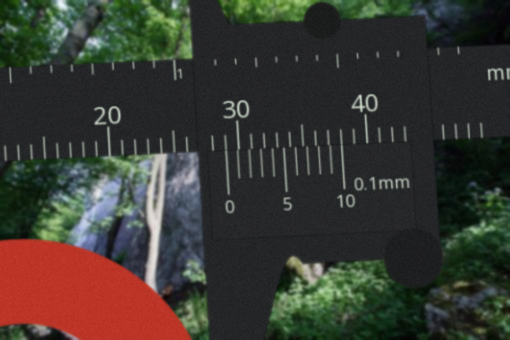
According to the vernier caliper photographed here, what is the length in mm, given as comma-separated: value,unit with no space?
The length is 29.0,mm
